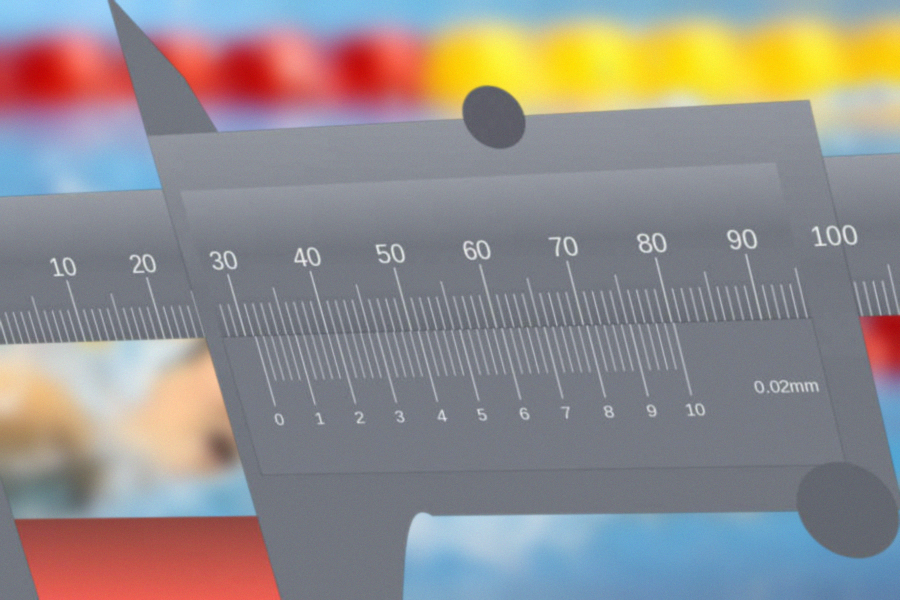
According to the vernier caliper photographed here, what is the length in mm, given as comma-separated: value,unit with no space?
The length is 31.2,mm
